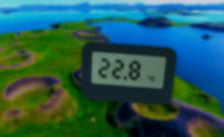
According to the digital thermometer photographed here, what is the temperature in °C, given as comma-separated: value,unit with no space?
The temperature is 22.8,°C
